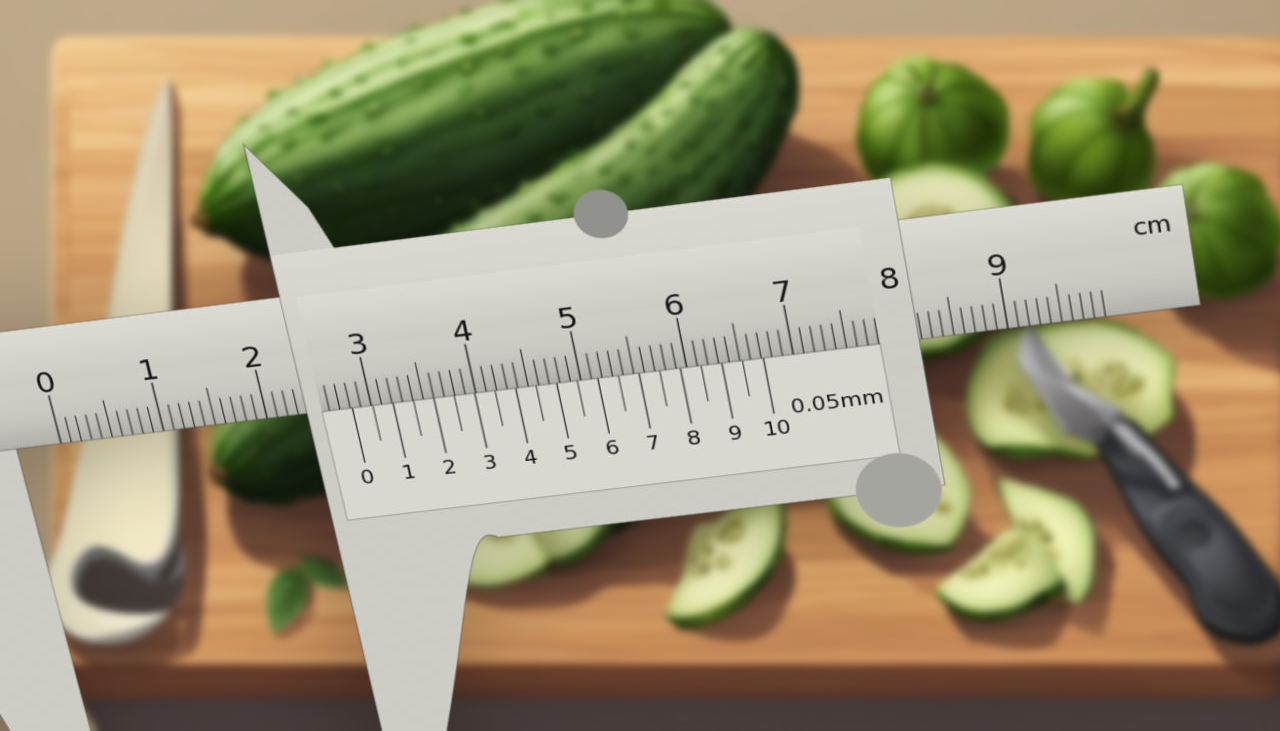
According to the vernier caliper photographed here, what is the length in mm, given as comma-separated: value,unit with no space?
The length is 28.2,mm
